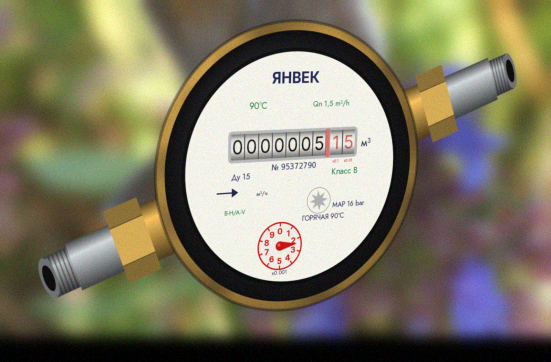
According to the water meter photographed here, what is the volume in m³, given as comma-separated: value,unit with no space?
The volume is 5.152,m³
